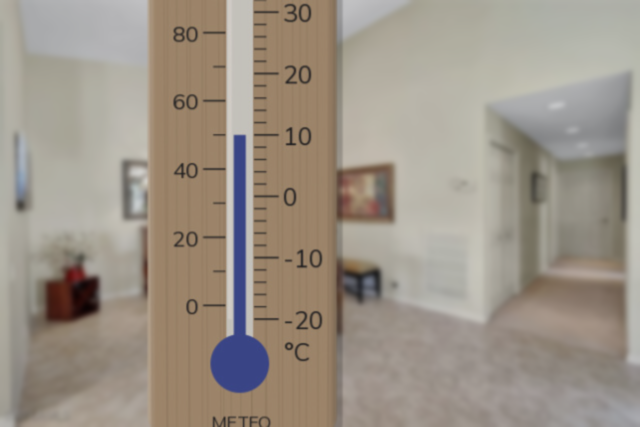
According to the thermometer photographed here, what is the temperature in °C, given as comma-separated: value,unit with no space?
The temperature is 10,°C
